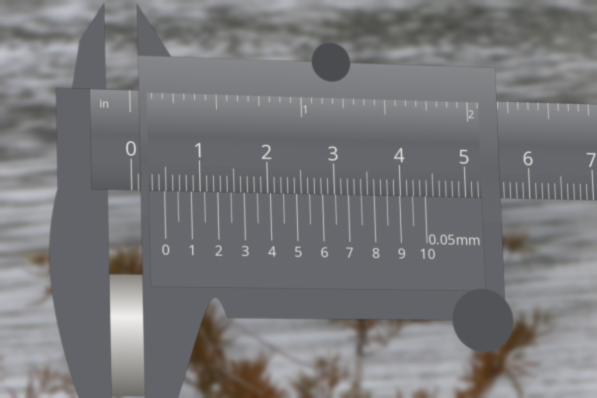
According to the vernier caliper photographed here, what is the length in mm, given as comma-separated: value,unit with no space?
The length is 4.8,mm
